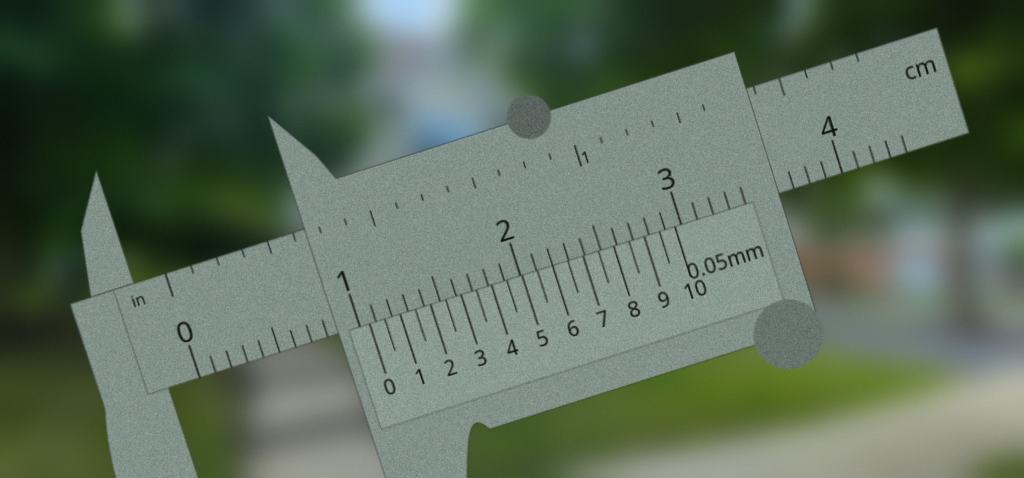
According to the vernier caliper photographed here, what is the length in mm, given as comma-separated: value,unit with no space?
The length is 10.6,mm
